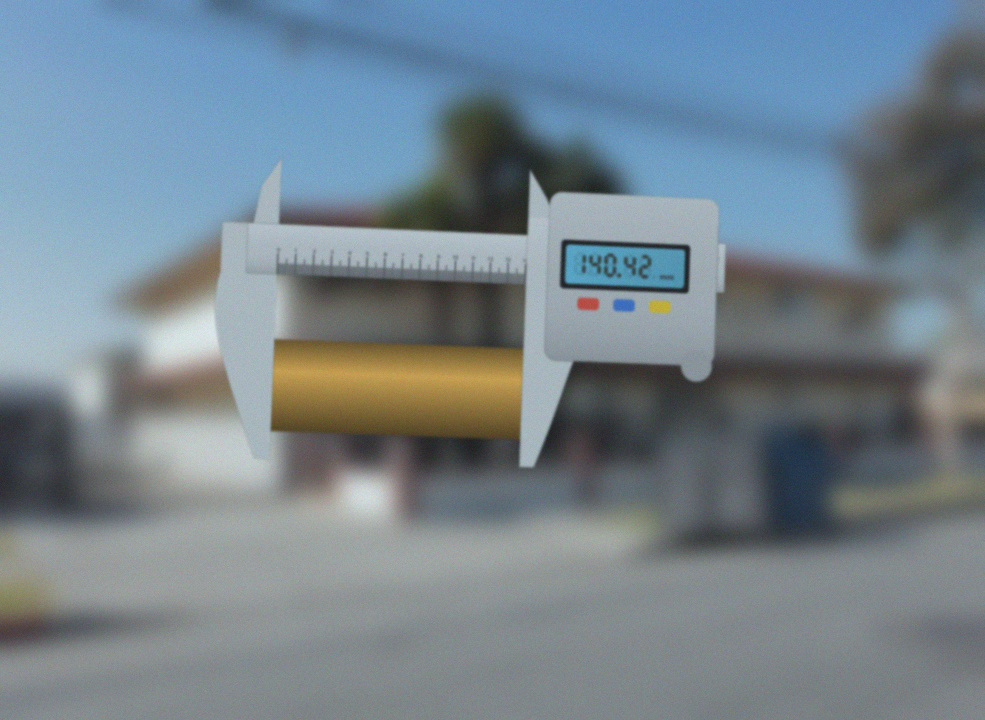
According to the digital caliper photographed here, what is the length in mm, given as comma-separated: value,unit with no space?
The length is 140.42,mm
